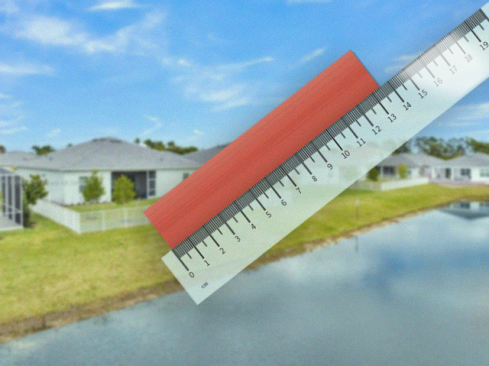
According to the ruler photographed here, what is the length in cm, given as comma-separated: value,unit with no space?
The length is 13.5,cm
